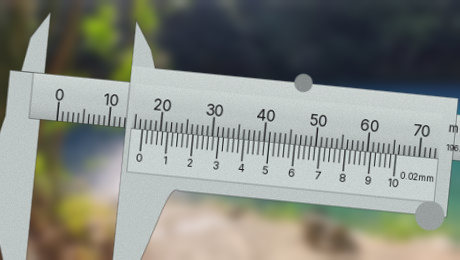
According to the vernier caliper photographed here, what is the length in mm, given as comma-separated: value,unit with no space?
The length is 16.5,mm
